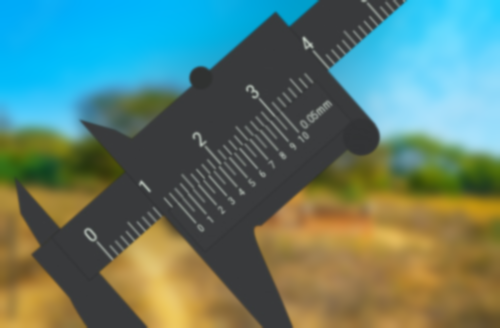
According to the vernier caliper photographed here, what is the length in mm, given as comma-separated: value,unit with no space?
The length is 12.0,mm
